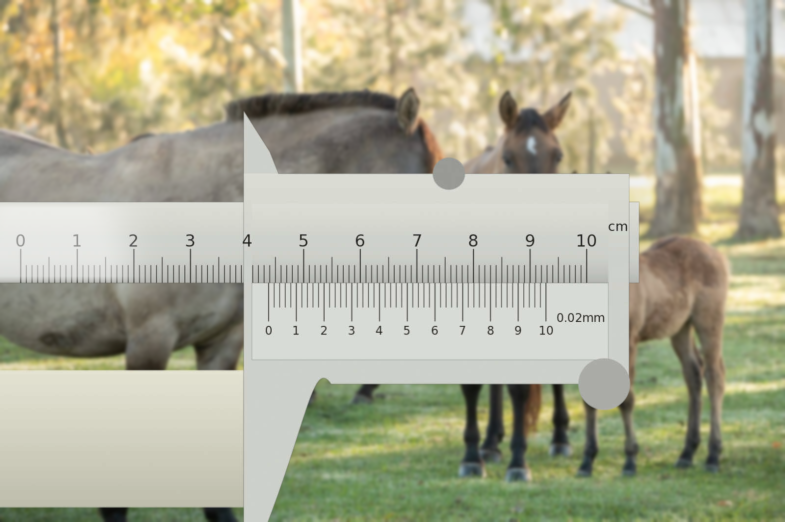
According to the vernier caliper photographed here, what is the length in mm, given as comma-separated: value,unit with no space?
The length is 43.8,mm
